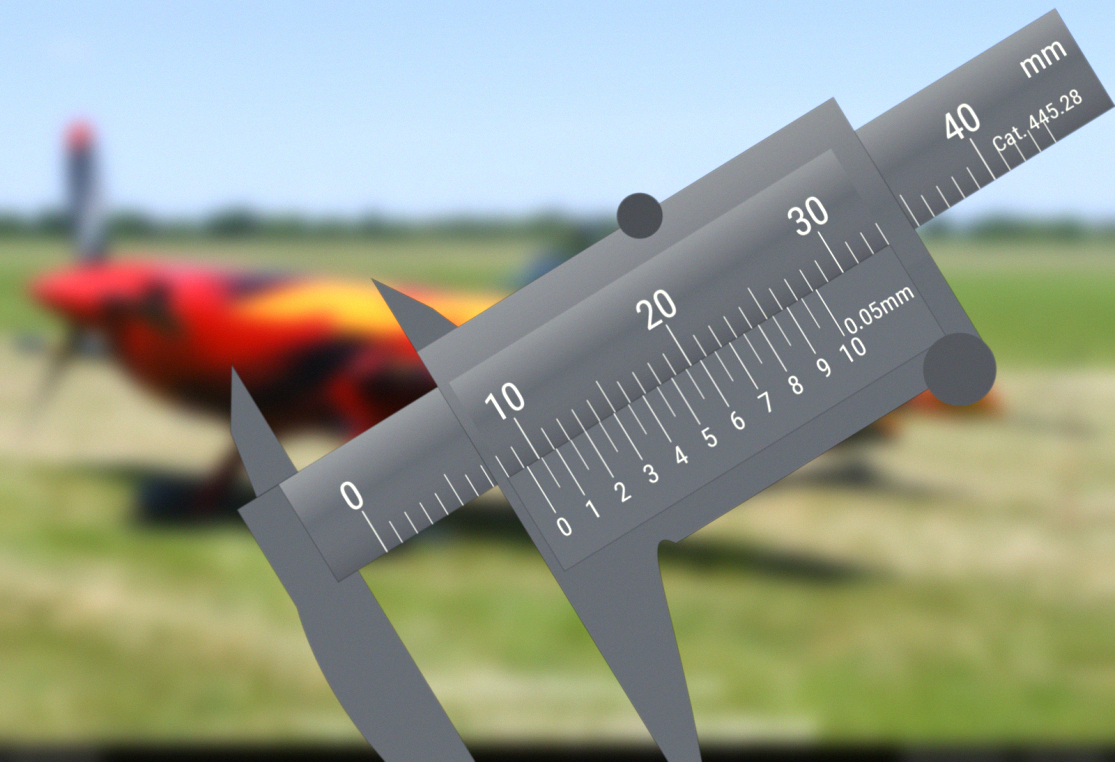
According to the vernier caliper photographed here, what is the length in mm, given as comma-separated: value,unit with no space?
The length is 9.2,mm
